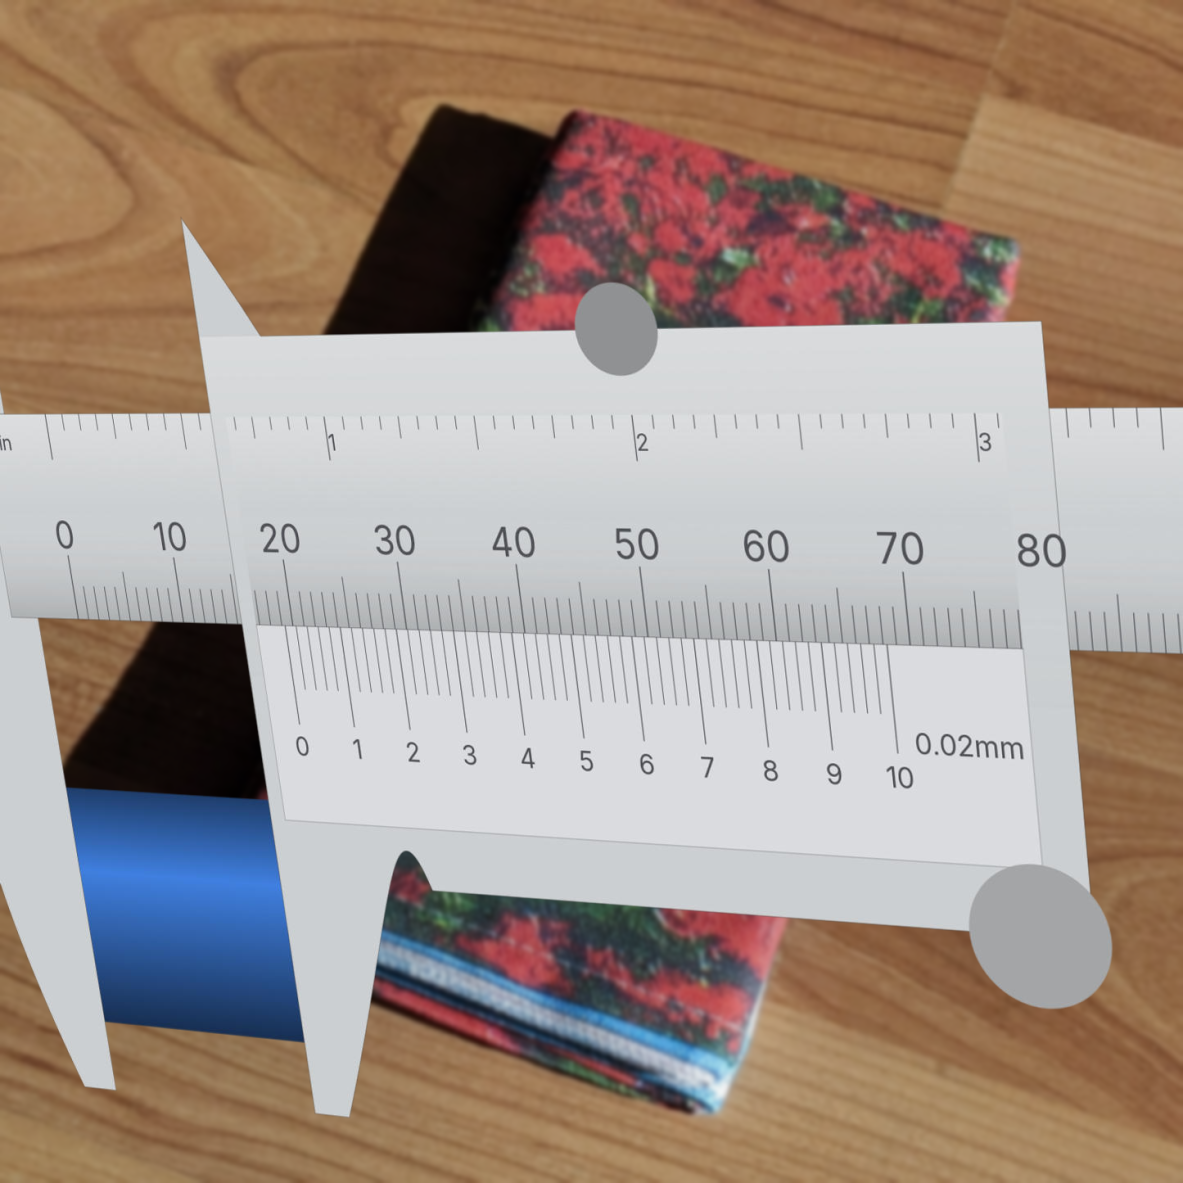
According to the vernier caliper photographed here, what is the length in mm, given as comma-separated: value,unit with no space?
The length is 19.3,mm
